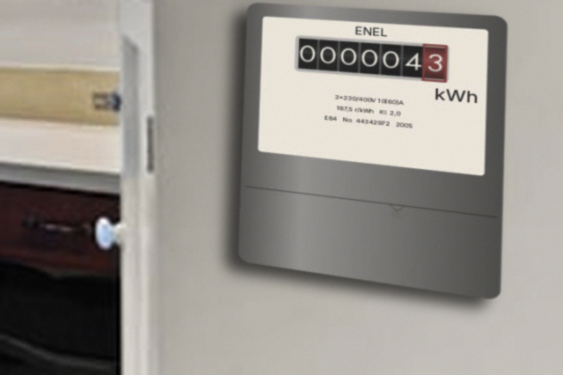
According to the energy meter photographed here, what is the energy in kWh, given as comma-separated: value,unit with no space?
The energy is 4.3,kWh
